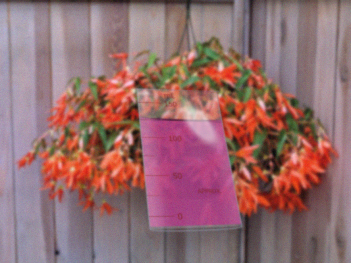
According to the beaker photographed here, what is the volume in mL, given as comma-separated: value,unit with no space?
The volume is 125,mL
